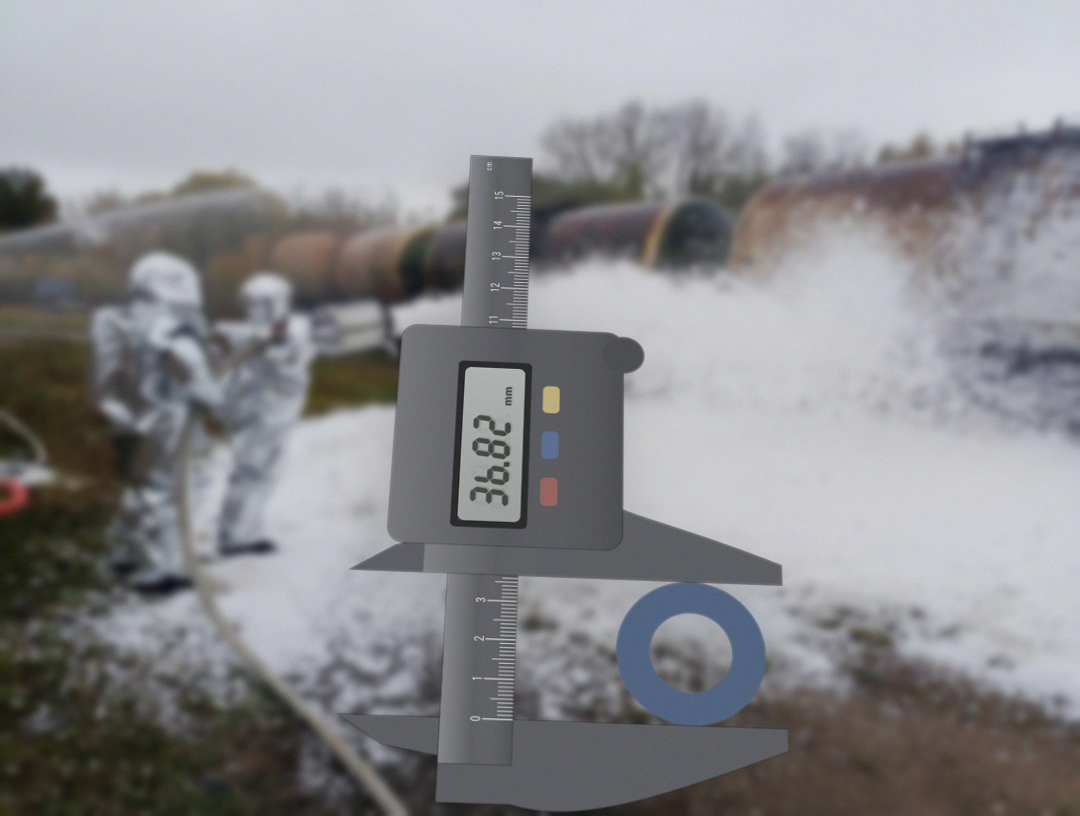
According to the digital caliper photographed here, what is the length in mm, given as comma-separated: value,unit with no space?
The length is 36.82,mm
